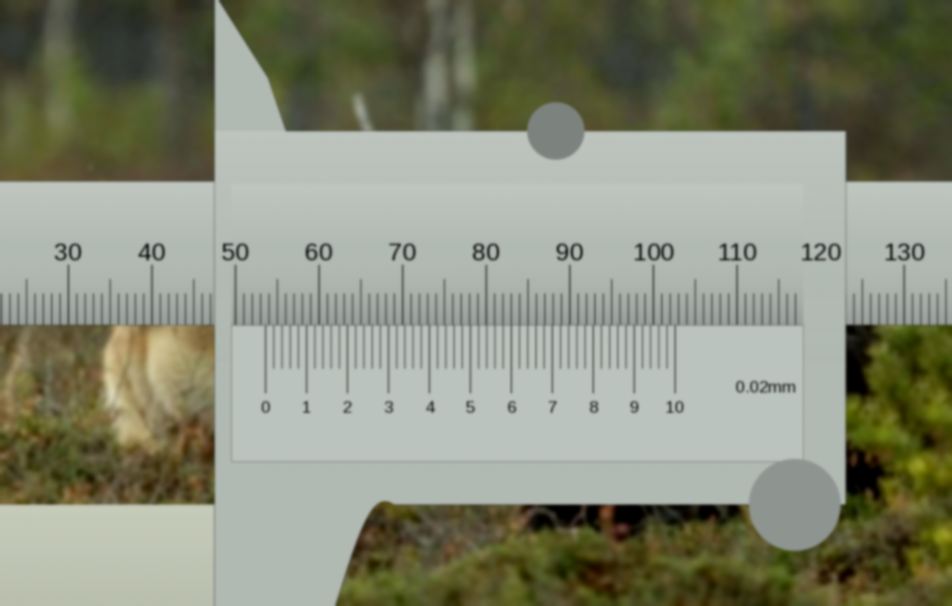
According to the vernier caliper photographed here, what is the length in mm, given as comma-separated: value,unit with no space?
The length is 53.6,mm
